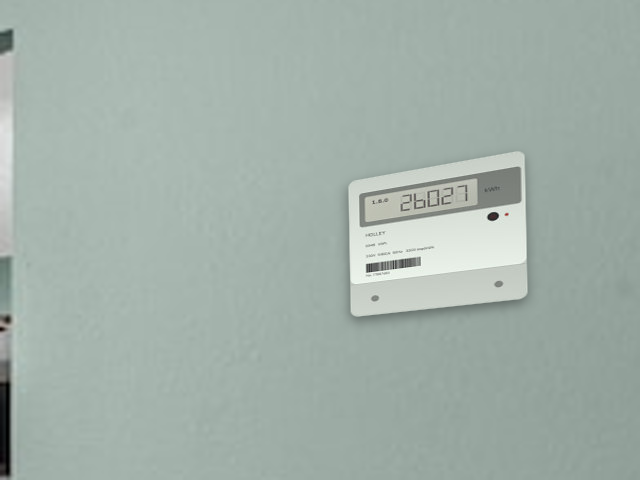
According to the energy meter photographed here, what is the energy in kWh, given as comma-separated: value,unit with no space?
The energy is 26027,kWh
